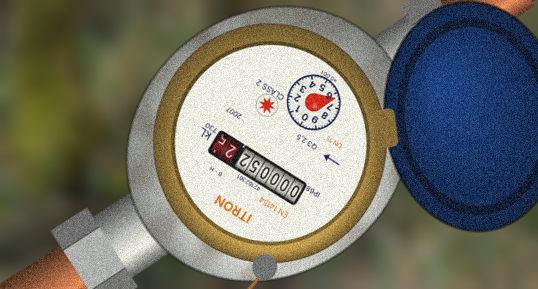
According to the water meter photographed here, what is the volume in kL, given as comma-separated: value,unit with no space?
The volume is 52.246,kL
